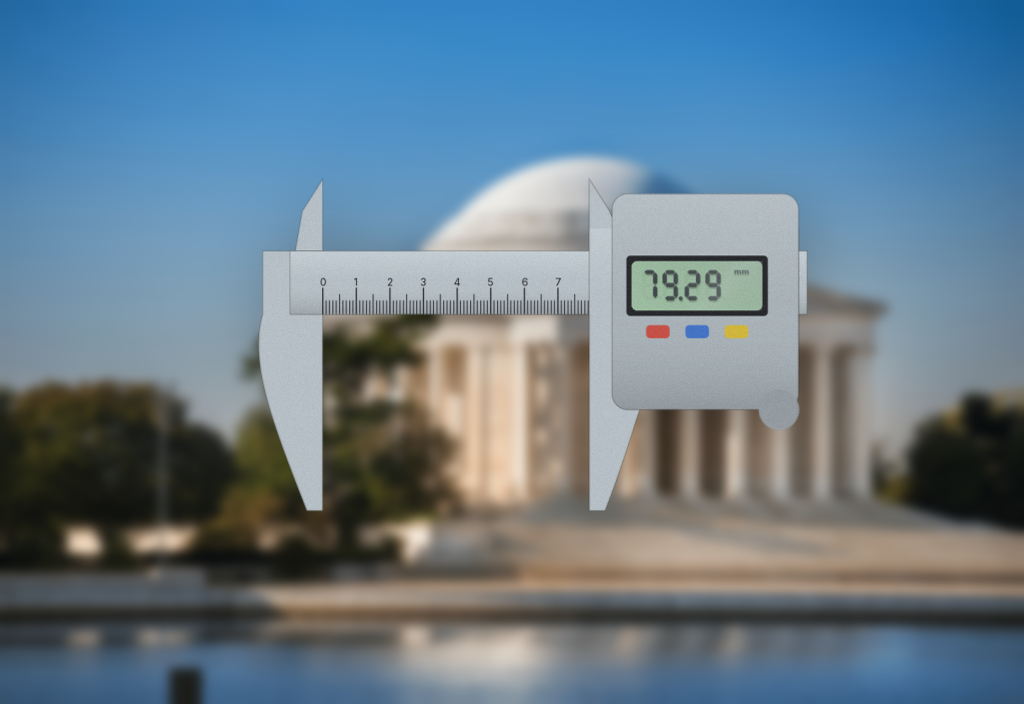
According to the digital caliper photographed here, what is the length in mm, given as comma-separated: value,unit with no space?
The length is 79.29,mm
